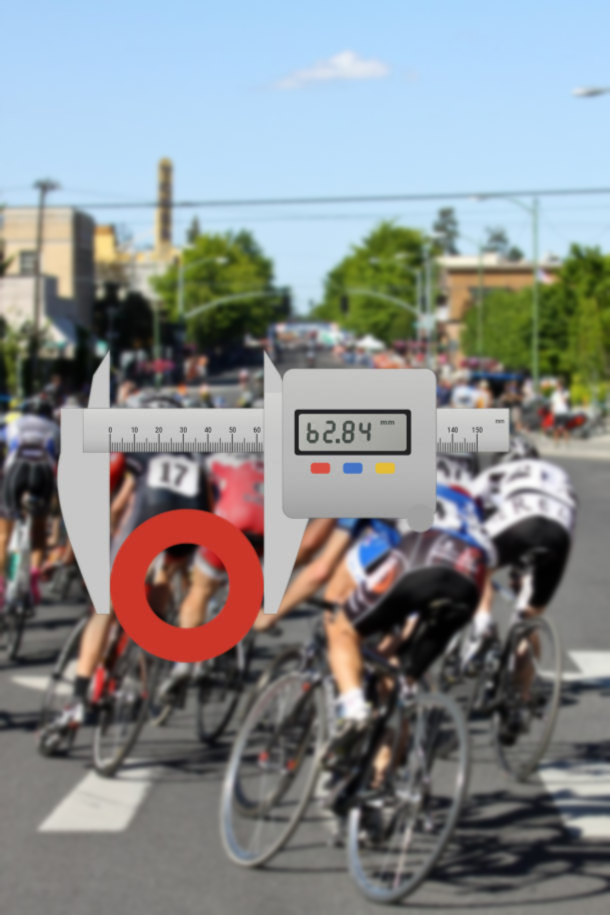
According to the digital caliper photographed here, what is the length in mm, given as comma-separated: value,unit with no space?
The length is 62.84,mm
